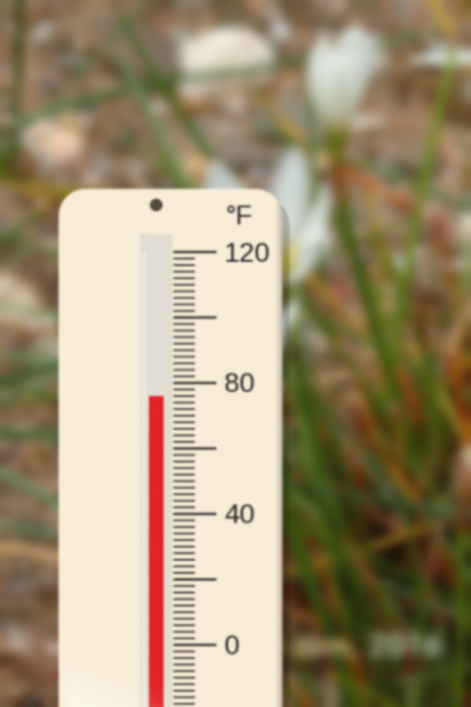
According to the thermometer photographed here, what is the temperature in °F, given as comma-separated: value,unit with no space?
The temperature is 76,°F
